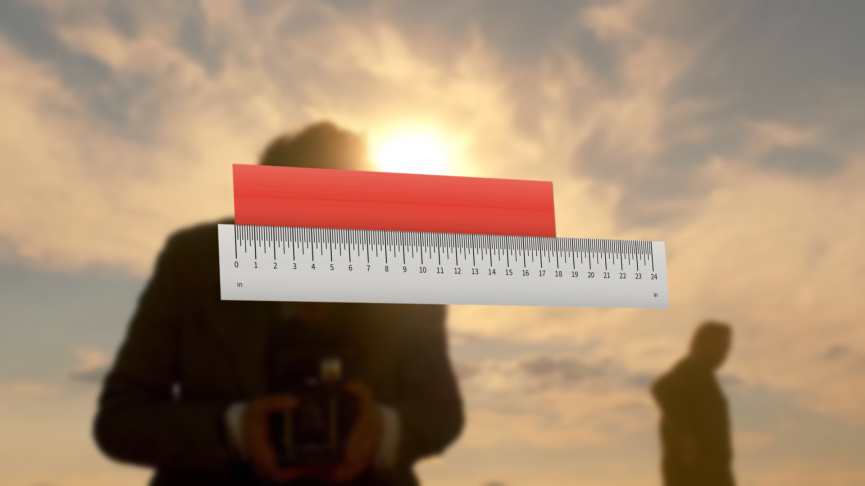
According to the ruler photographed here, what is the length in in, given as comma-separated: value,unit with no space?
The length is 18,in
